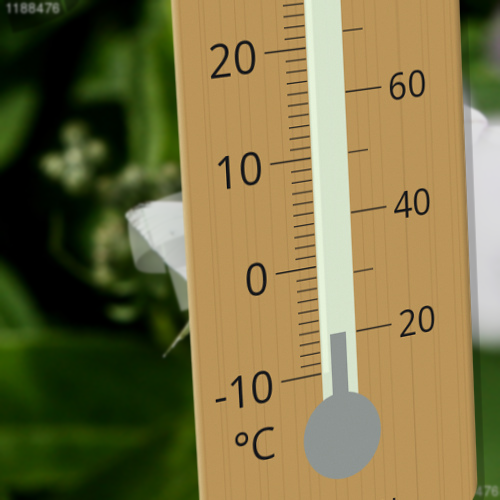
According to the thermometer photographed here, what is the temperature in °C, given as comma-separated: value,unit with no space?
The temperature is -6.5,°C
